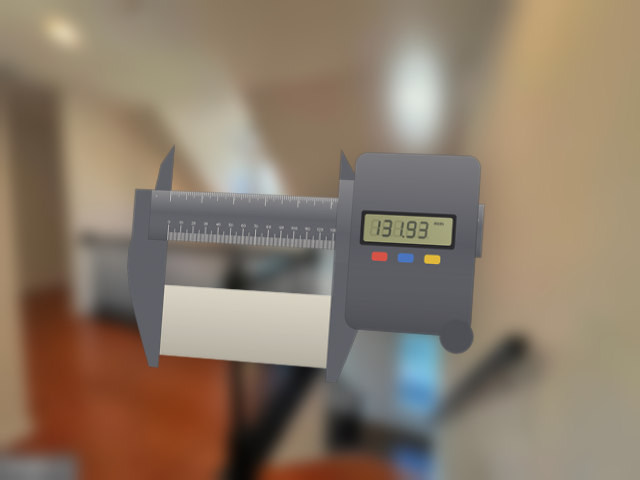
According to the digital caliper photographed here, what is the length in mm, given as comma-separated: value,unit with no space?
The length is 131.93,mm
